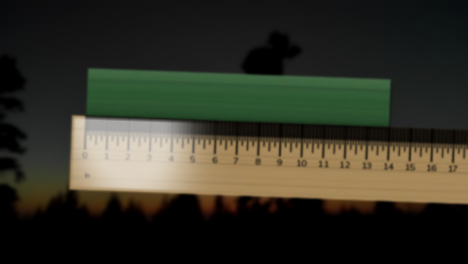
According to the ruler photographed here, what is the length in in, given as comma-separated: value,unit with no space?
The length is 14,in
